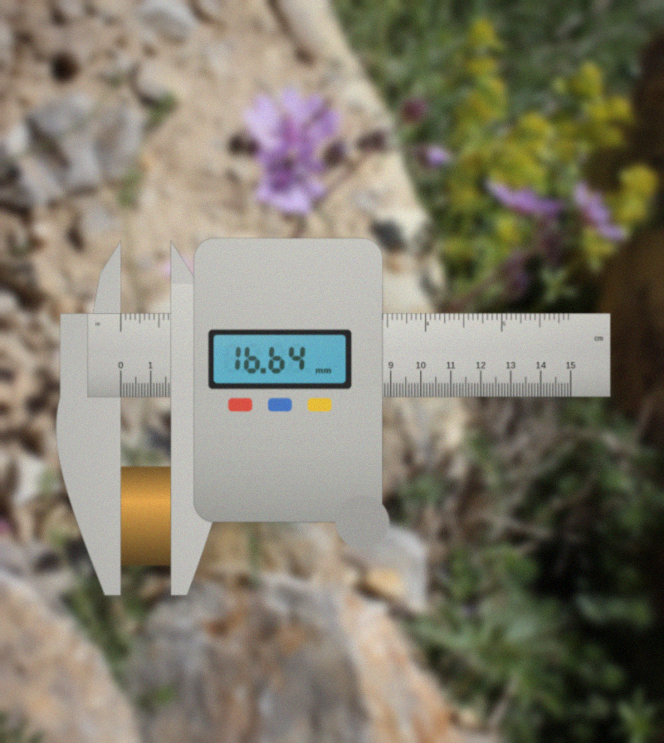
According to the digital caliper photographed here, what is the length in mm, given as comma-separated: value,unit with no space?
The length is 16.64,mm
